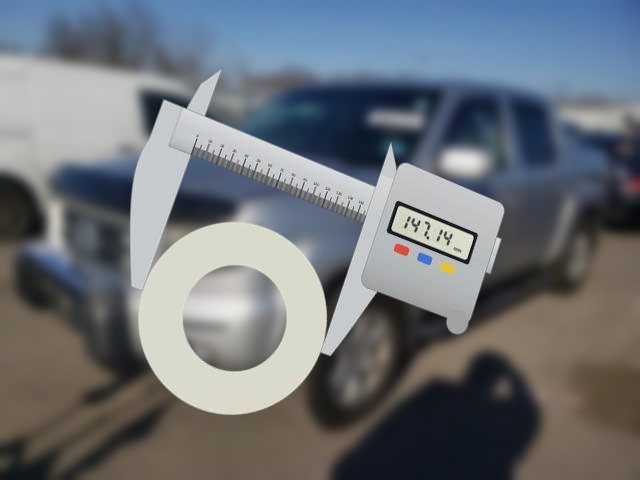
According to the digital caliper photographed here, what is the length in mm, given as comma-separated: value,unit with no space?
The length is 147.14,mm
